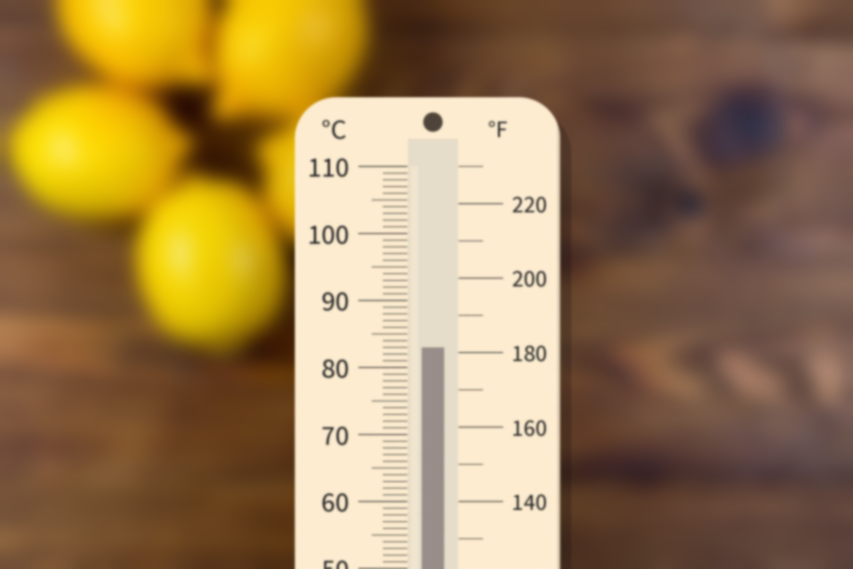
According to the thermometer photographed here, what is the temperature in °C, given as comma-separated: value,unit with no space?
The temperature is 83,°C
